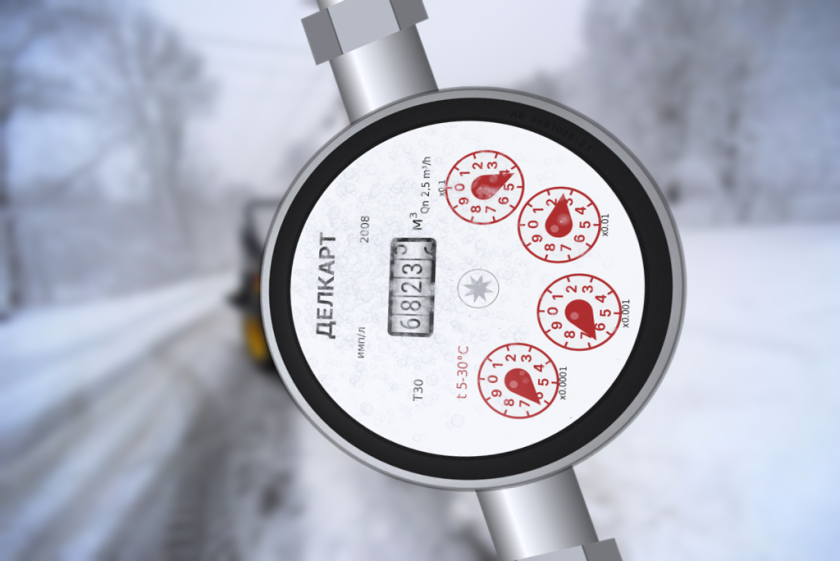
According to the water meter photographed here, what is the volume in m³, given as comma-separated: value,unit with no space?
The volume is 68235.4266,m³
